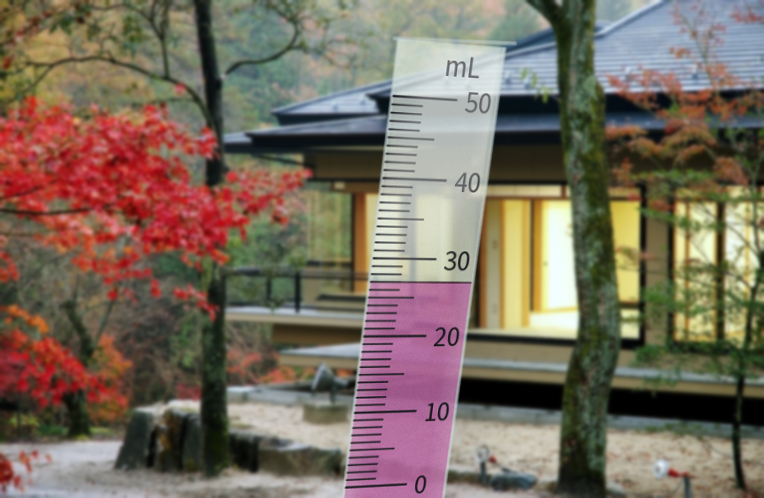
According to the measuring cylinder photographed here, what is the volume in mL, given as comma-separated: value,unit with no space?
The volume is 27,mL
